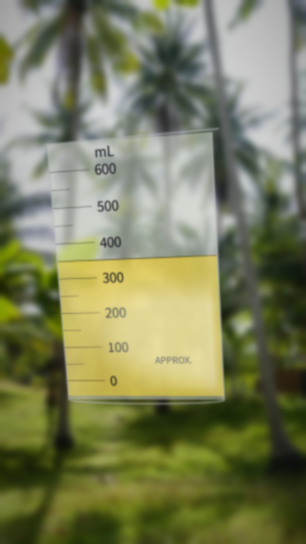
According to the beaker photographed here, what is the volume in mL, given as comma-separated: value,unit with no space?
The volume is 350,mL
